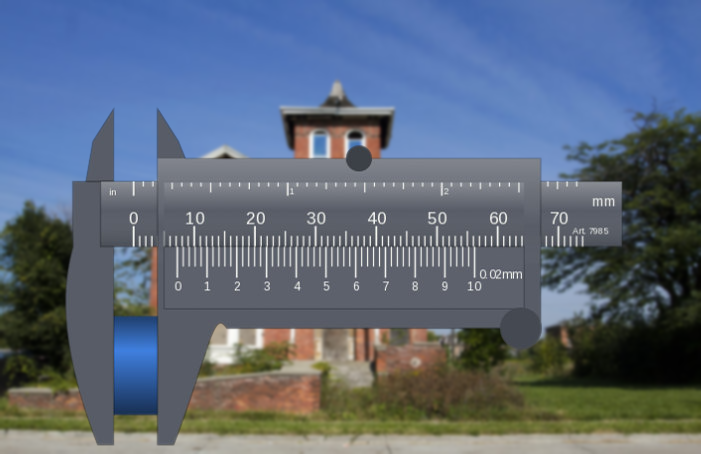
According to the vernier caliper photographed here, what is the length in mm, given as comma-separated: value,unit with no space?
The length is 7.2,mm
